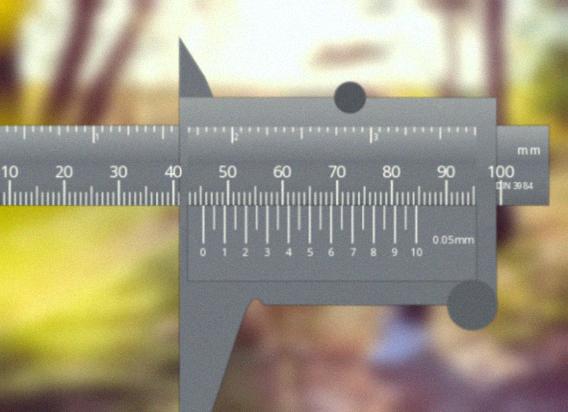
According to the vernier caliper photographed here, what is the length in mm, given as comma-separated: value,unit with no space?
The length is 45.5,mm
